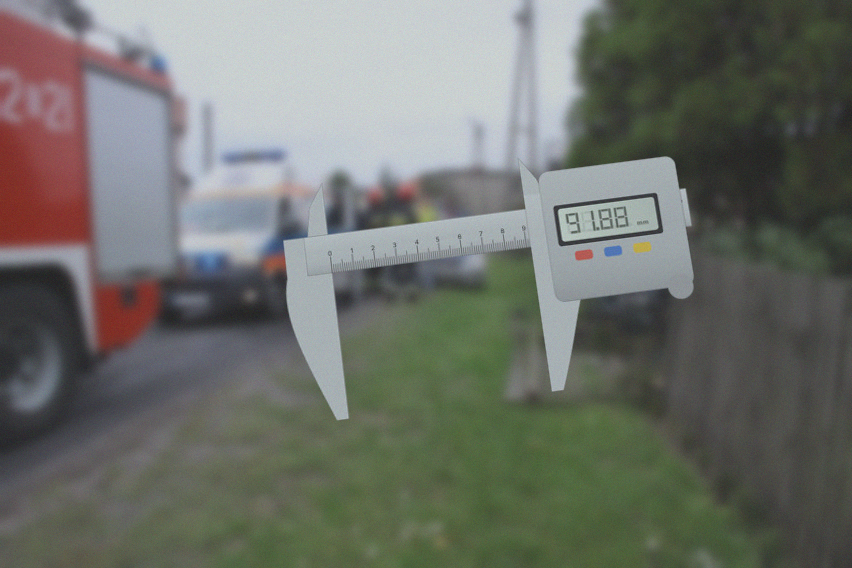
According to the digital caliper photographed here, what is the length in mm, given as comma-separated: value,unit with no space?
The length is 91.88,mm
